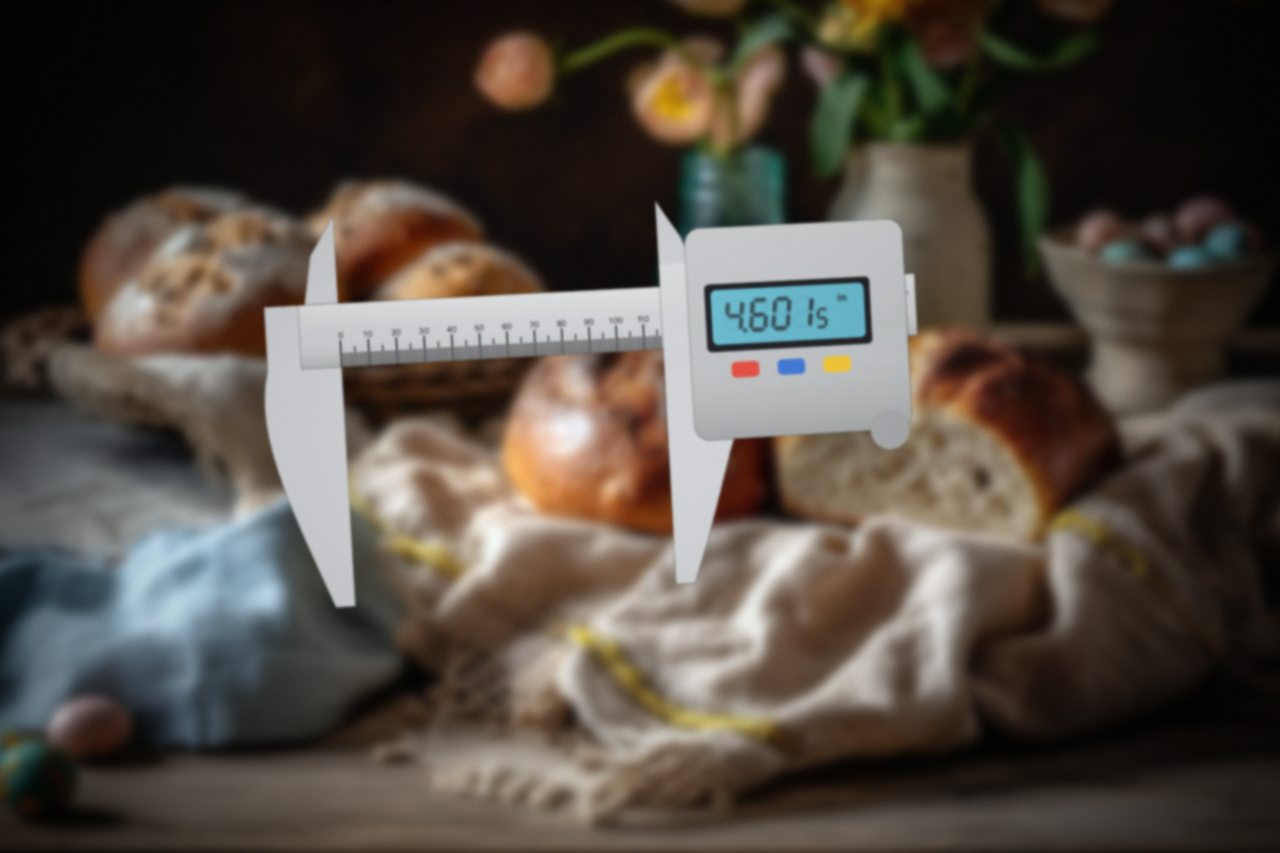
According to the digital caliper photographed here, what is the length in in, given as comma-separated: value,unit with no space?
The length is 4.6015,in
